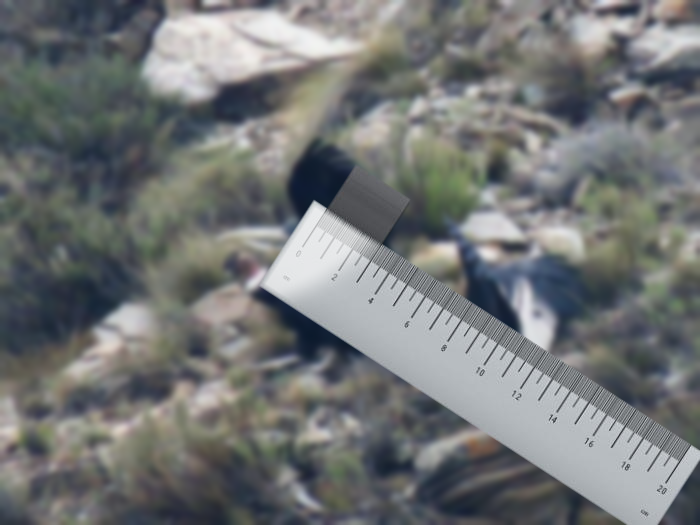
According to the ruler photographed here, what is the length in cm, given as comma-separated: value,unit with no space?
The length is 3,cm
